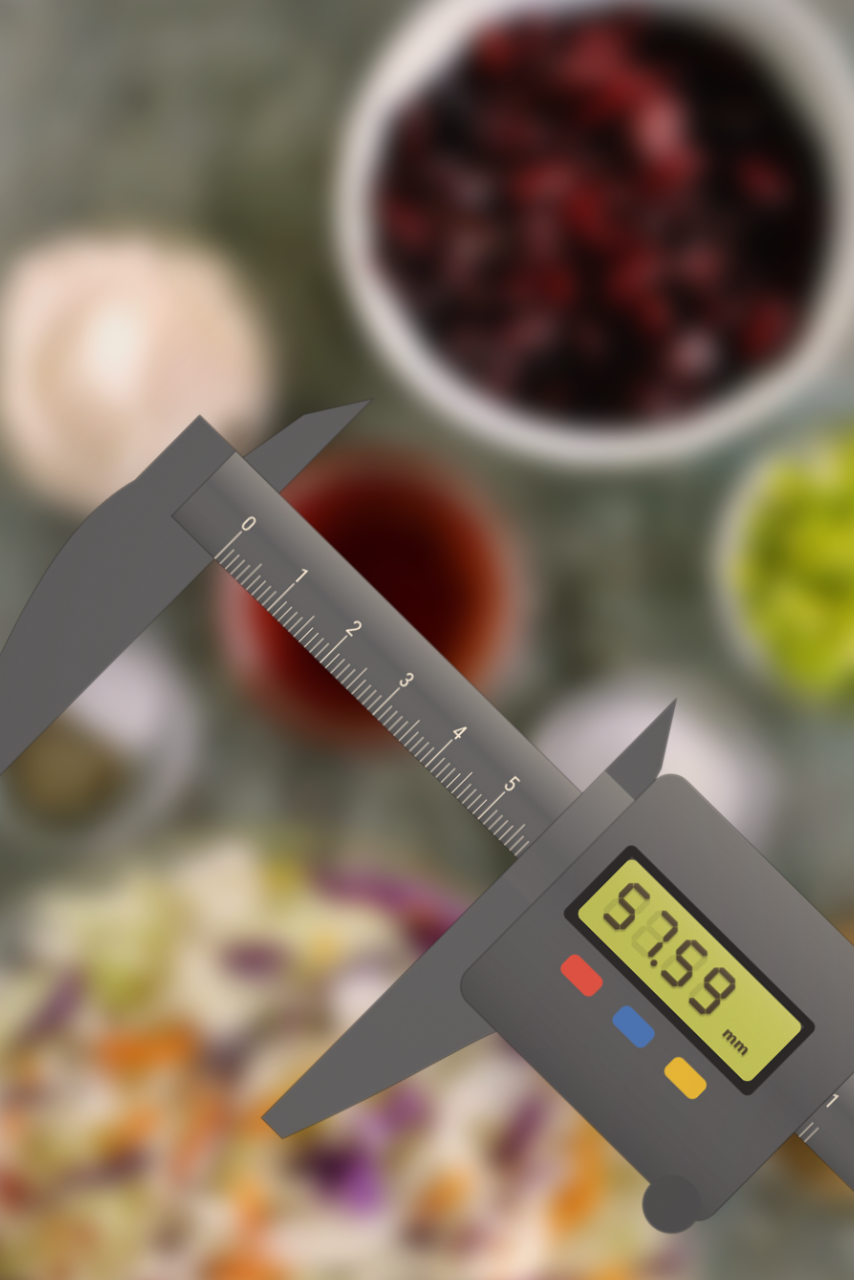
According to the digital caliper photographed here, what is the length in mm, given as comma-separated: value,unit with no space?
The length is 57.59,mm
